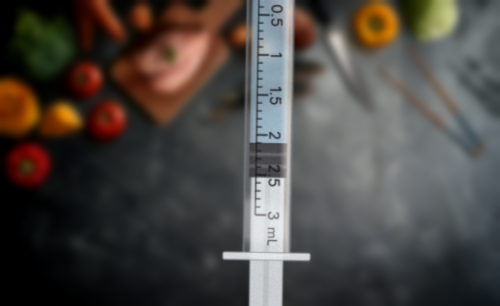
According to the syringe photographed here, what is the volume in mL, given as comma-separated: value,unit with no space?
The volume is 2.1,mL
